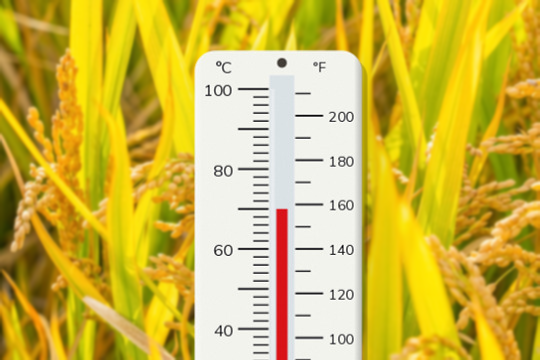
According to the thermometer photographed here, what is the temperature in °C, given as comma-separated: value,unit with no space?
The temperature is 70,°C
